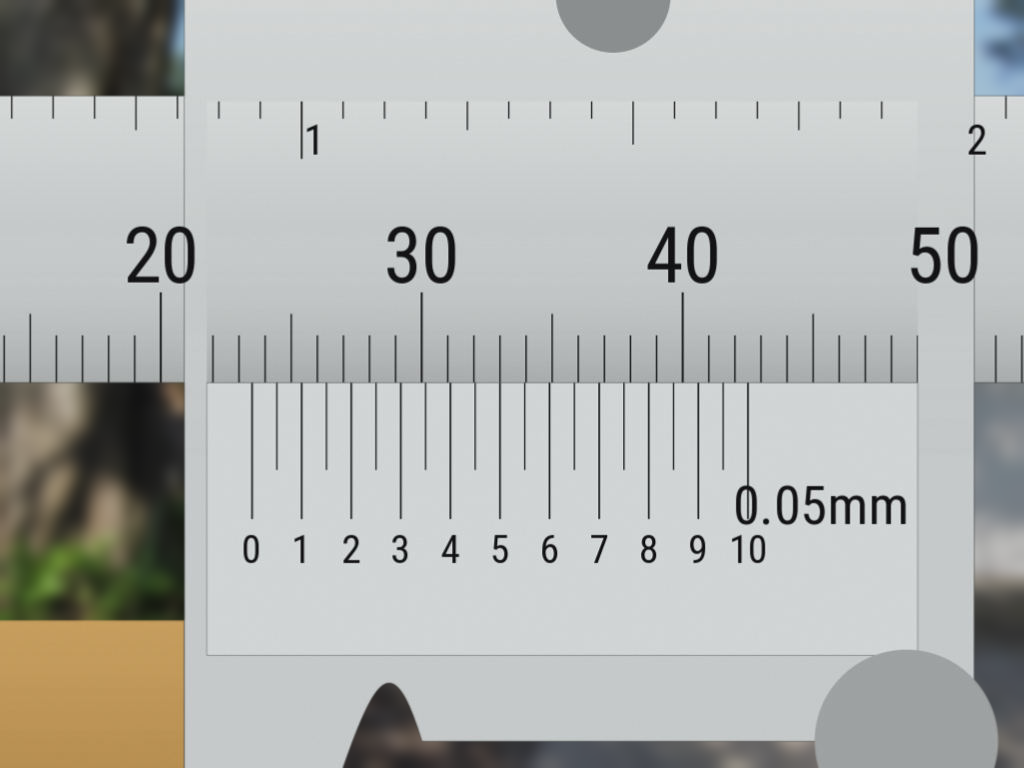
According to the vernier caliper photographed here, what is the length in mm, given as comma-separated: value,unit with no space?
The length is 23.50,mm
